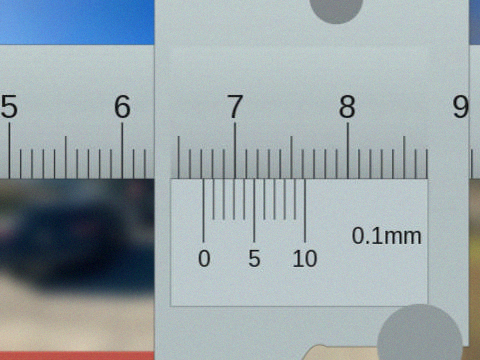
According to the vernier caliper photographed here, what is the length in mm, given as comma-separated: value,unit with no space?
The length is 67.2,mm
